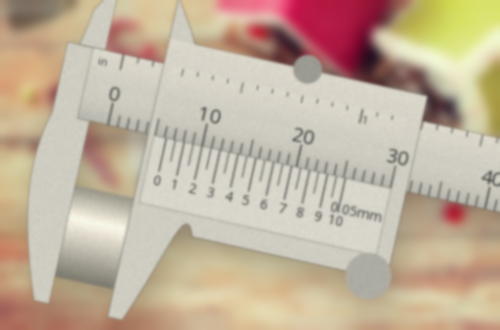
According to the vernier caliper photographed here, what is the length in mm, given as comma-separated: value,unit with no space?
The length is 6.2,mm
